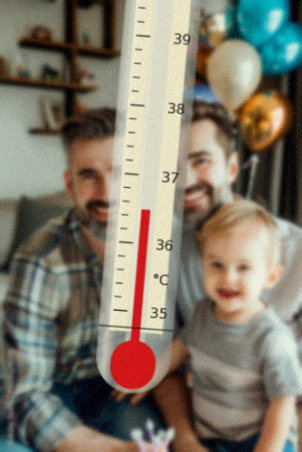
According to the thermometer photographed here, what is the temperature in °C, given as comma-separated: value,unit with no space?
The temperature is 36.5,°C
